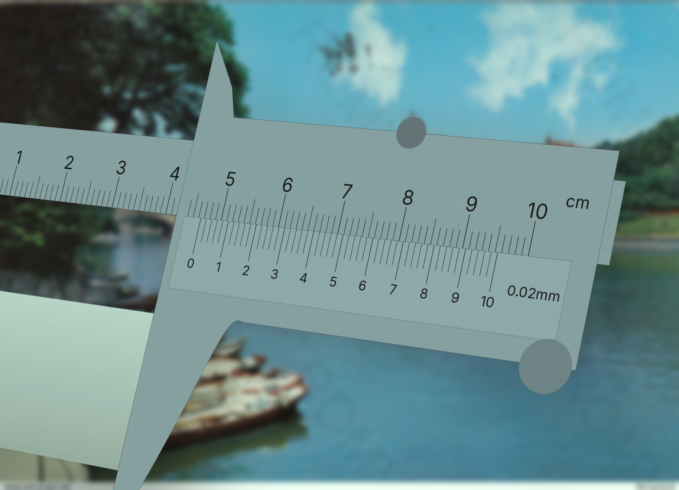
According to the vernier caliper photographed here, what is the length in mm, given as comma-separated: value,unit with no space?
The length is 46.4,mm
